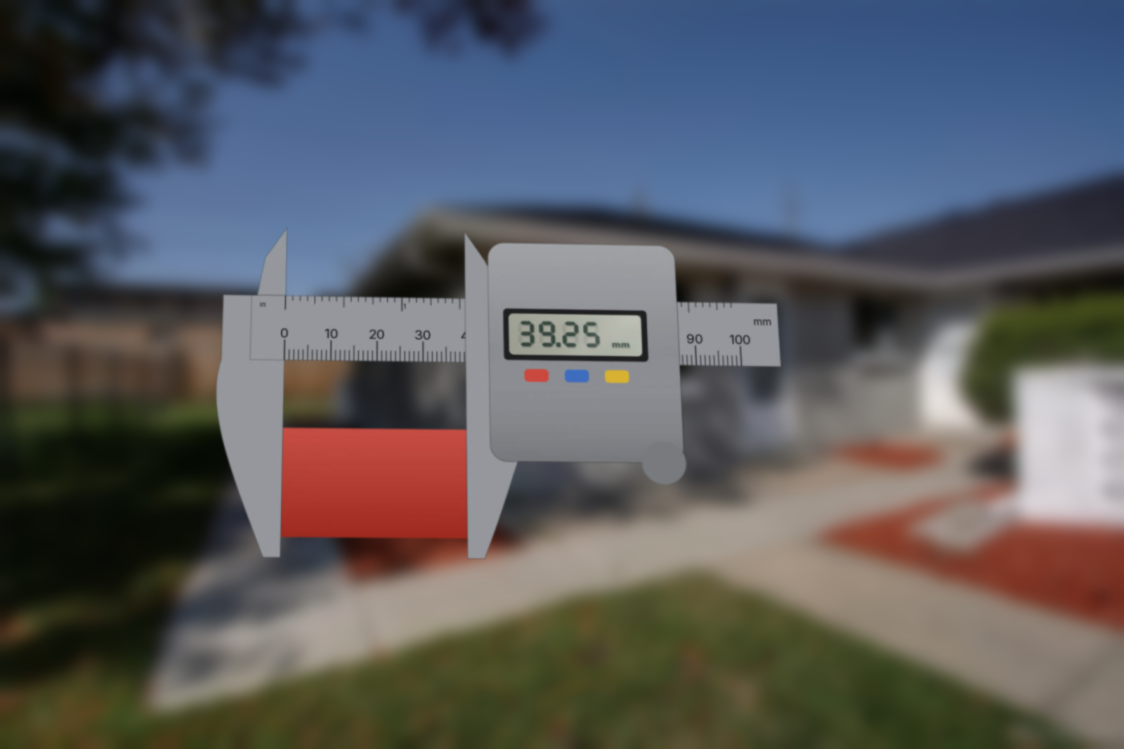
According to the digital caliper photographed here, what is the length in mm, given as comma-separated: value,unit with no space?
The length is 39.25,mm
